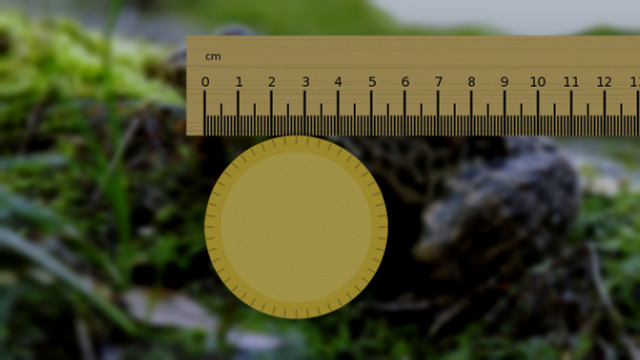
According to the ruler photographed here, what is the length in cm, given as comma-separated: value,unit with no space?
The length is 5.5,cm
